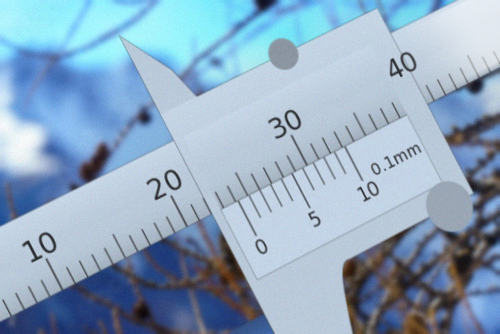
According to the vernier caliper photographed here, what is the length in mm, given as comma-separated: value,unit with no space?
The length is 24.2,mm
